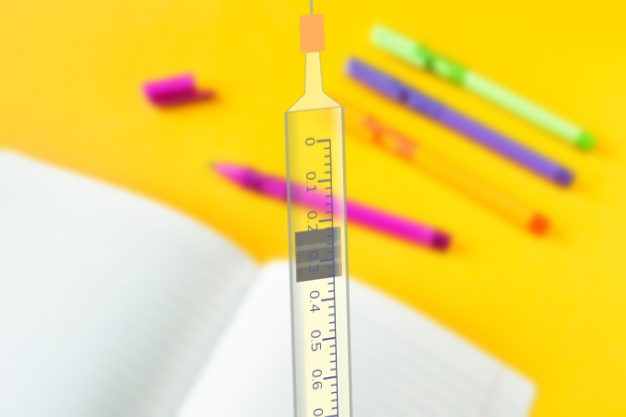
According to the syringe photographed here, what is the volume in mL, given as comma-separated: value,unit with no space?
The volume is 0.22,mL
